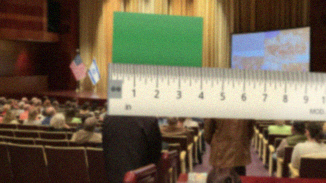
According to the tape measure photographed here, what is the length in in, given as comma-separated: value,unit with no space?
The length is 4,in
